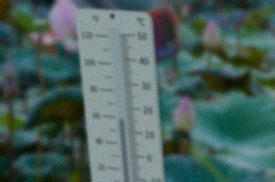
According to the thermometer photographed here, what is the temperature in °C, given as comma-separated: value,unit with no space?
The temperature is 15,°C
